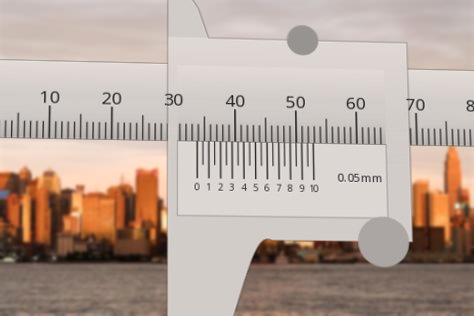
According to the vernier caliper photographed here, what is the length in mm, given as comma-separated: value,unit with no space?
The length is 33.8,mm
